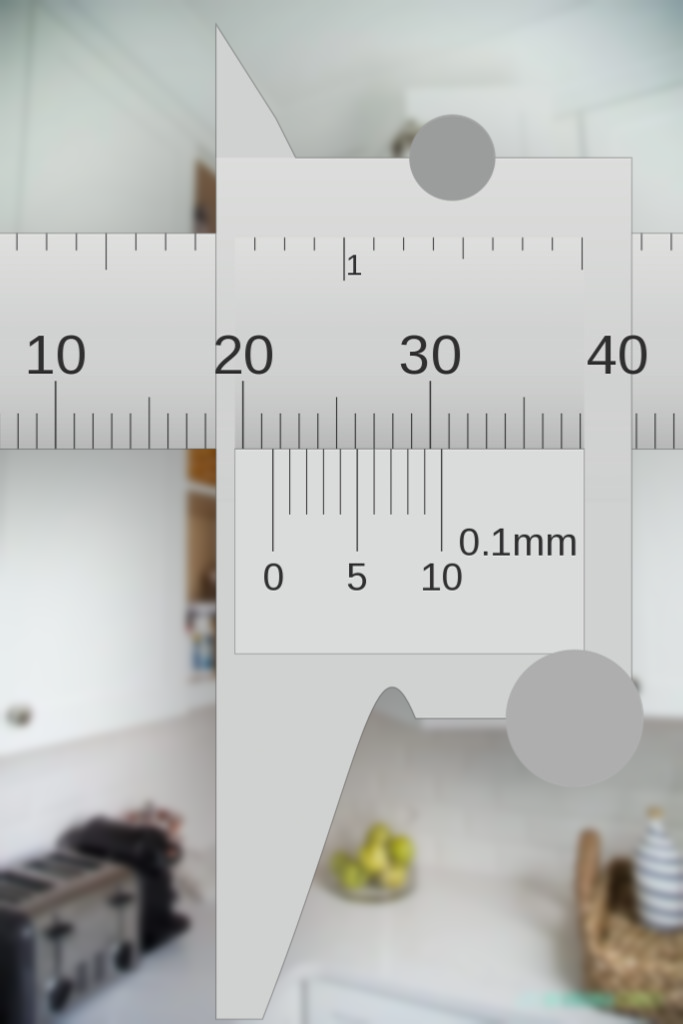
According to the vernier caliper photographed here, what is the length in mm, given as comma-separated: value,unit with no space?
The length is 21.6,mm
